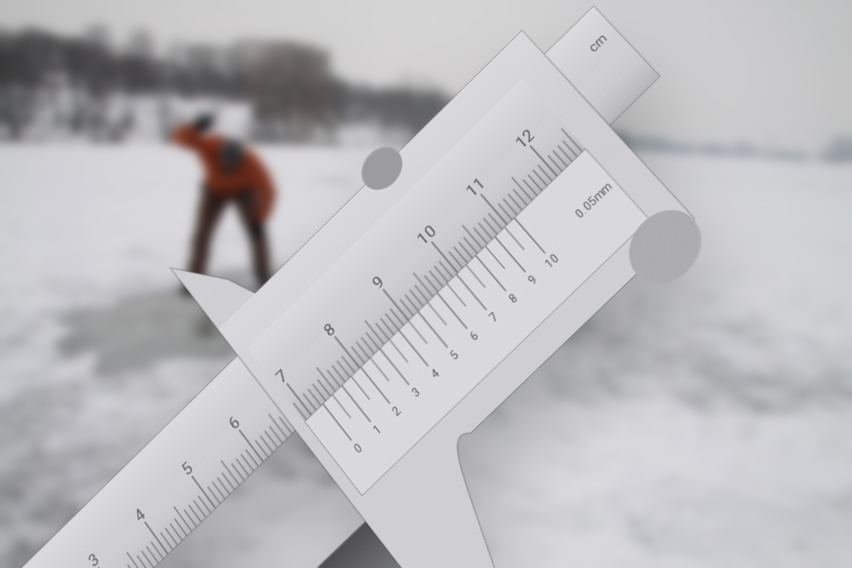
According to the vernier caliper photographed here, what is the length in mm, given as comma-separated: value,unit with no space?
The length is 72.4,mm
